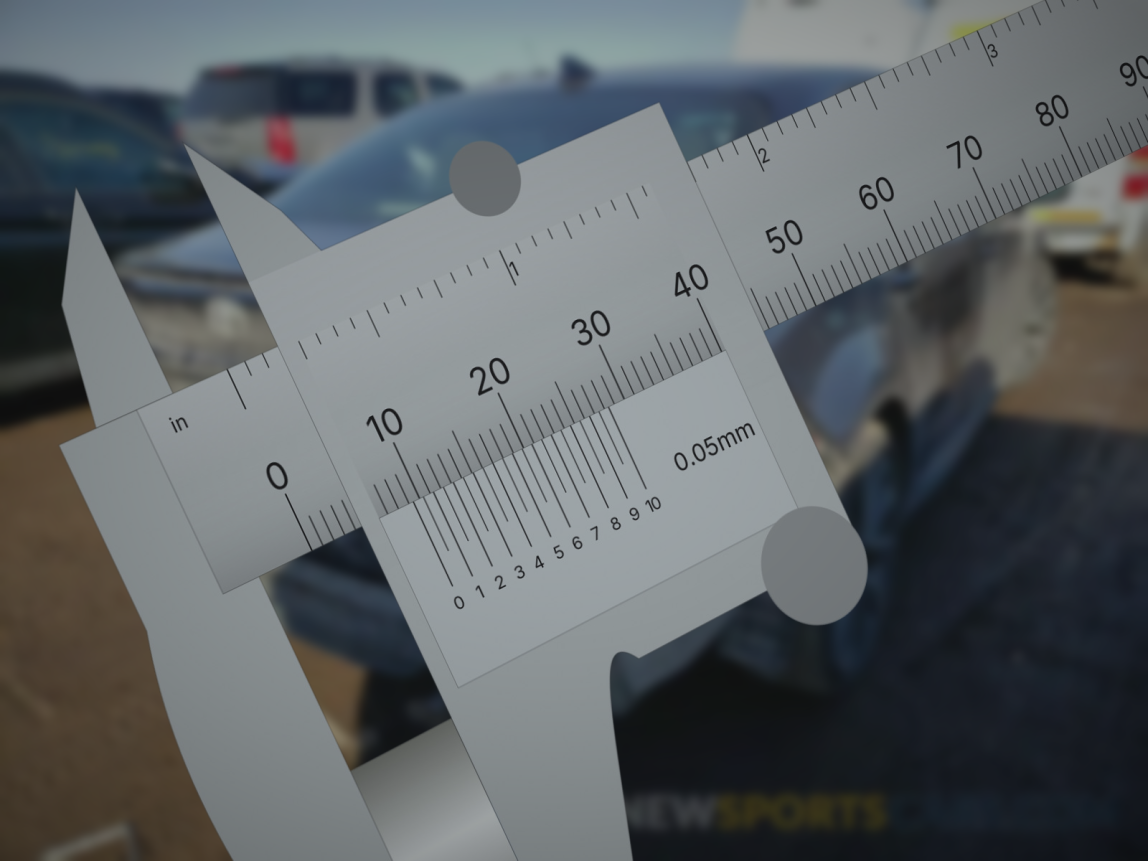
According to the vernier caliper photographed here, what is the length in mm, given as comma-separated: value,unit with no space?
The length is 9.4,mm
